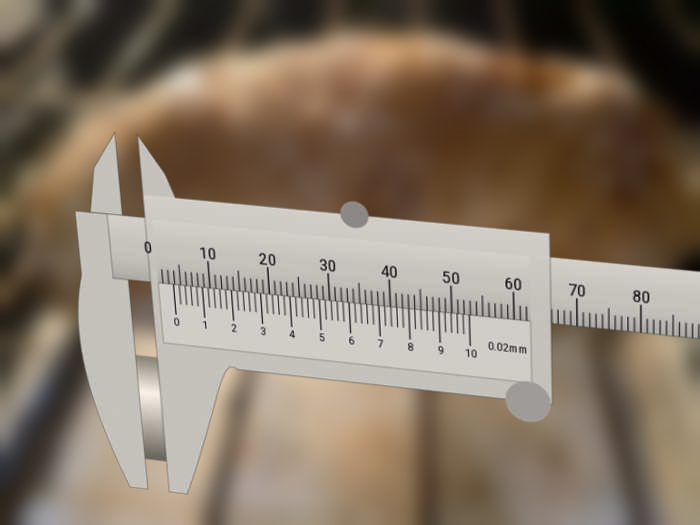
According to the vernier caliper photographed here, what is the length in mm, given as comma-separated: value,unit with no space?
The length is 3.8,mm
